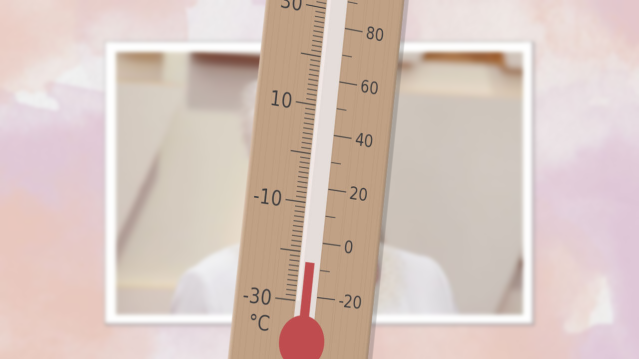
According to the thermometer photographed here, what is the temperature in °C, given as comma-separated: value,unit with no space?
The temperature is -22,°C
